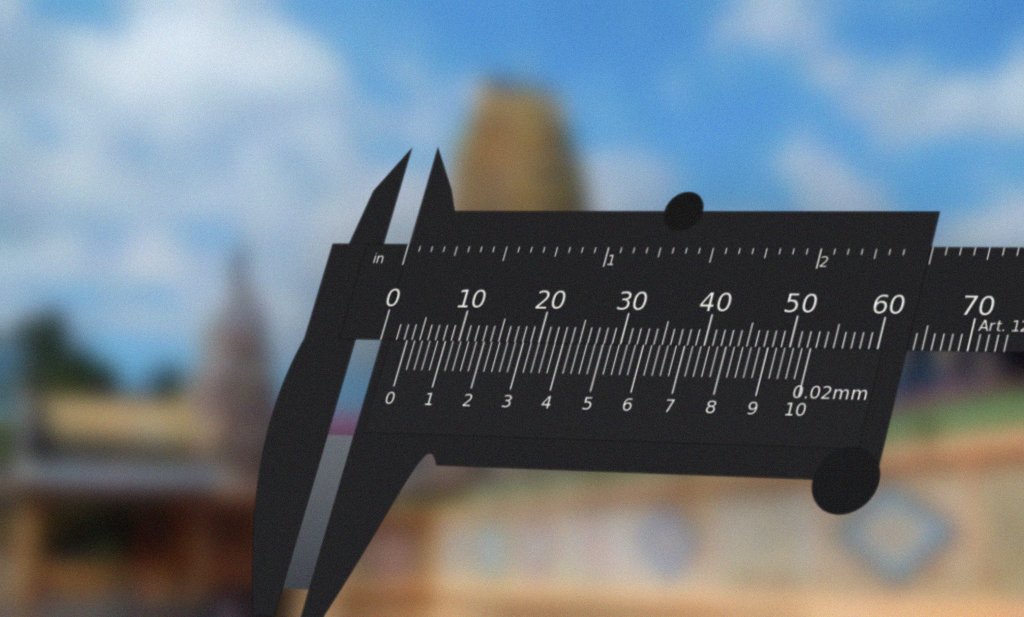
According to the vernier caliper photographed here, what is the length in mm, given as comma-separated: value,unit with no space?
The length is 3.4,mm
